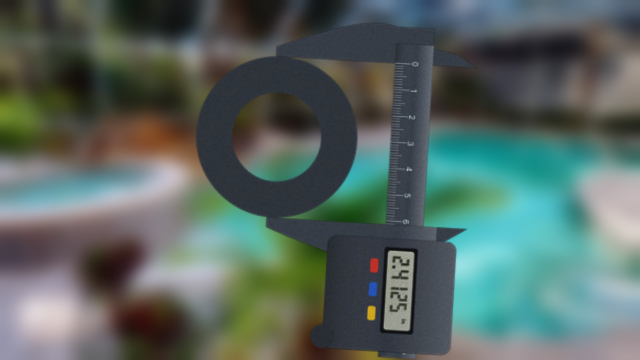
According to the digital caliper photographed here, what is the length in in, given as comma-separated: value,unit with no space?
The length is 2.4125,in
